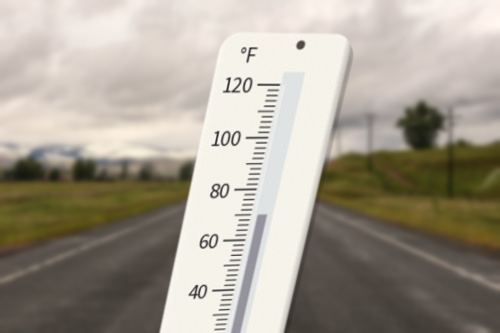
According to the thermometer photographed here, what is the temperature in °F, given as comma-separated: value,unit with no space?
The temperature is 70,°F
